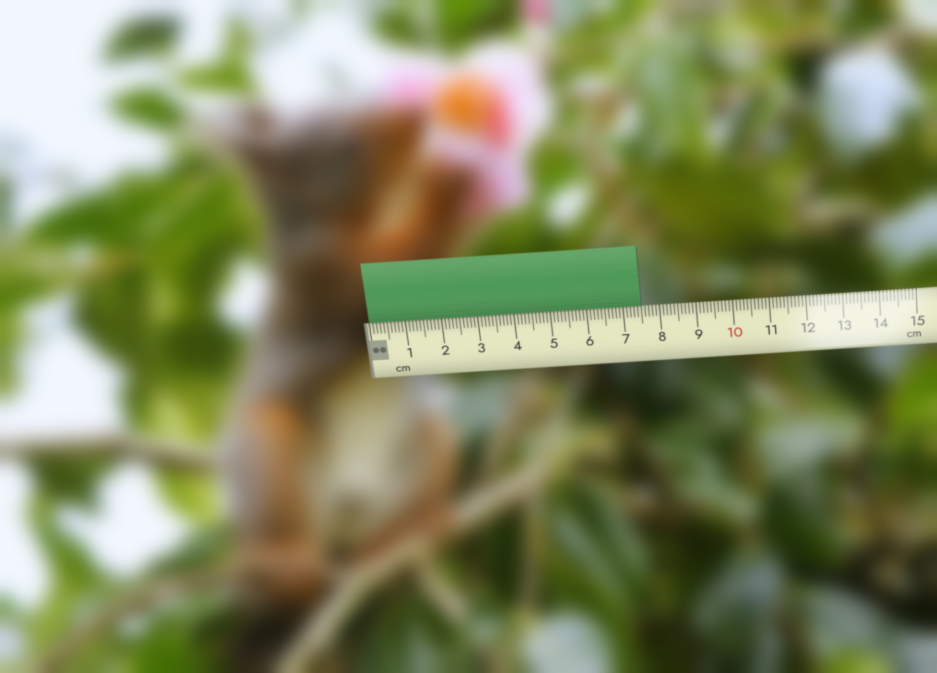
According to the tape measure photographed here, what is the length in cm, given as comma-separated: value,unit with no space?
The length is 7.5,cm
